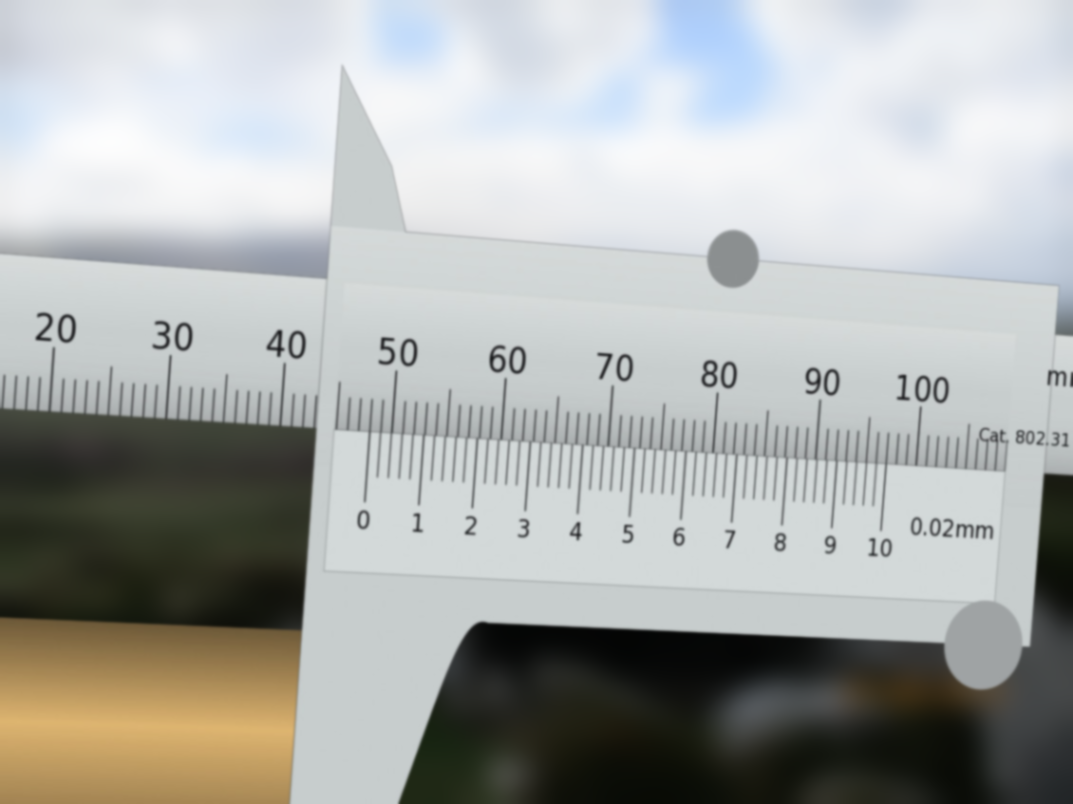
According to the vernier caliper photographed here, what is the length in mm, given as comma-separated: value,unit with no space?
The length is 48.0,mm
